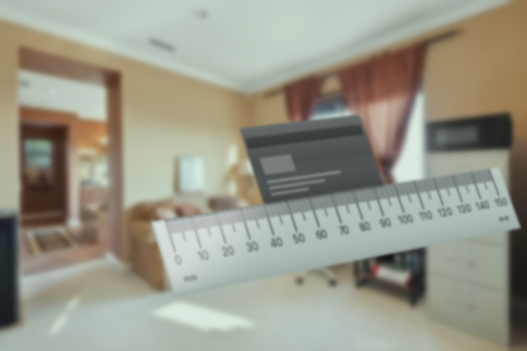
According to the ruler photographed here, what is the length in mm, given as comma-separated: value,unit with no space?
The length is 55,mm
